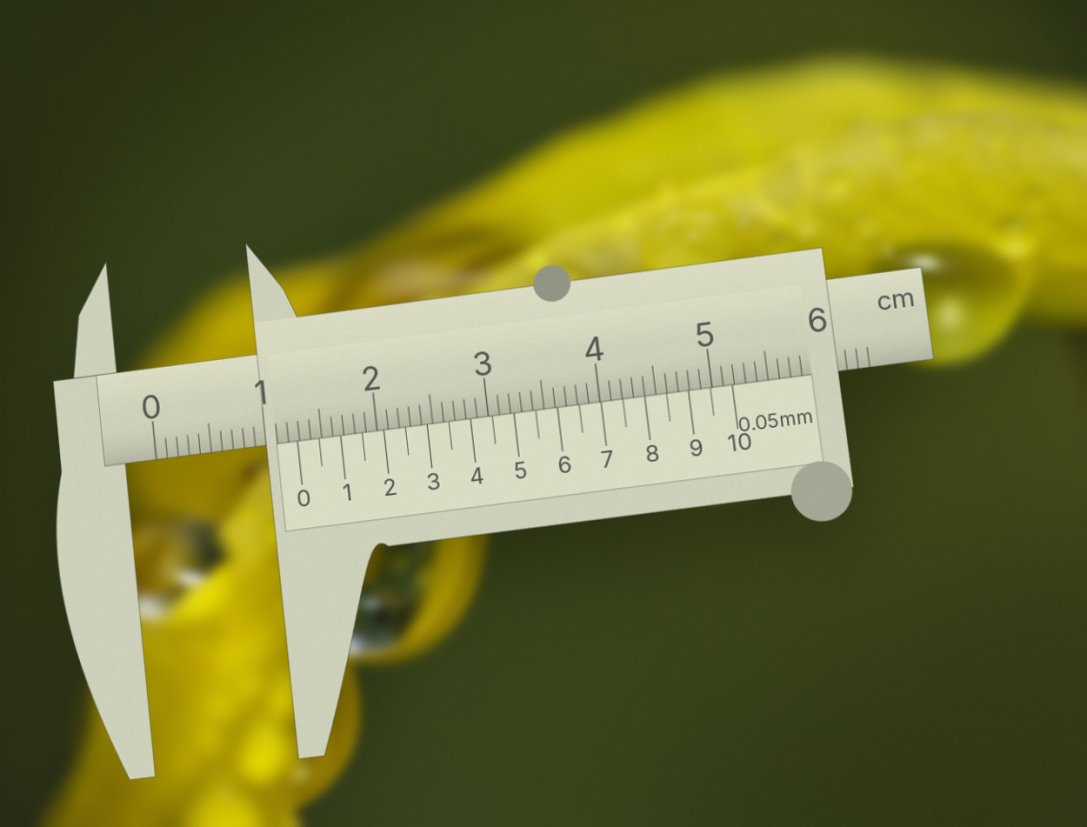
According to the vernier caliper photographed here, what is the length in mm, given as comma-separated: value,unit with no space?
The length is 12.8,mm
